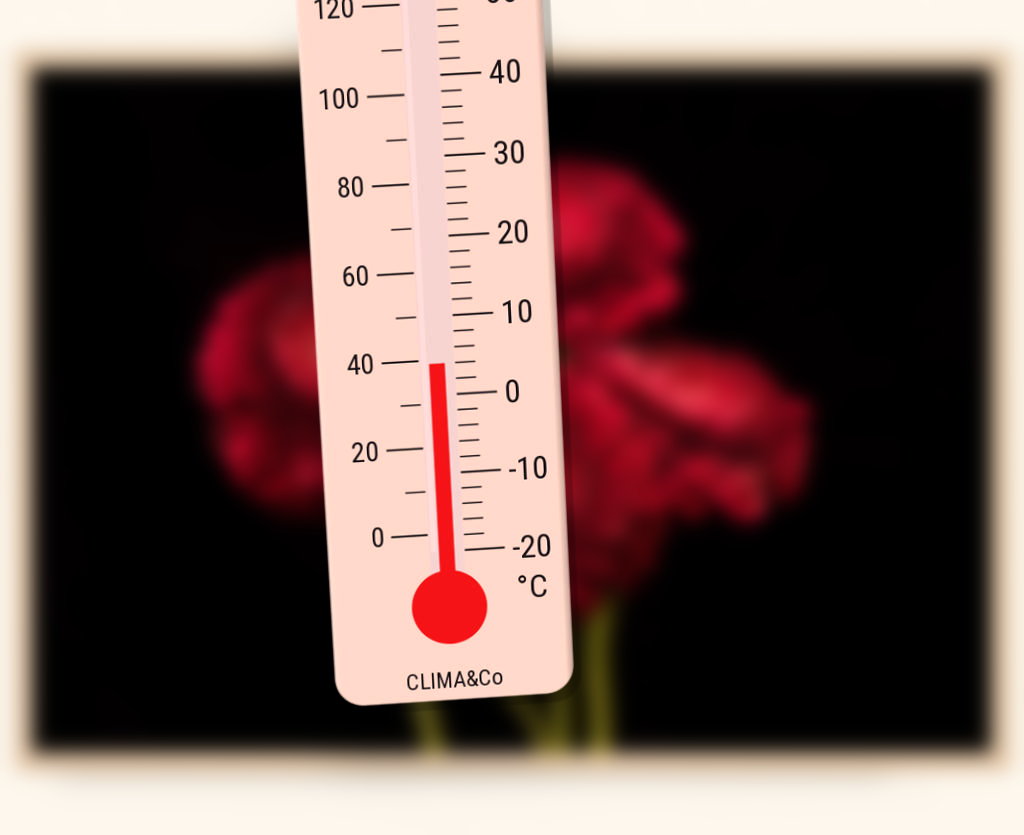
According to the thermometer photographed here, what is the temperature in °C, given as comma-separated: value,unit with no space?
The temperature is 4,°C
